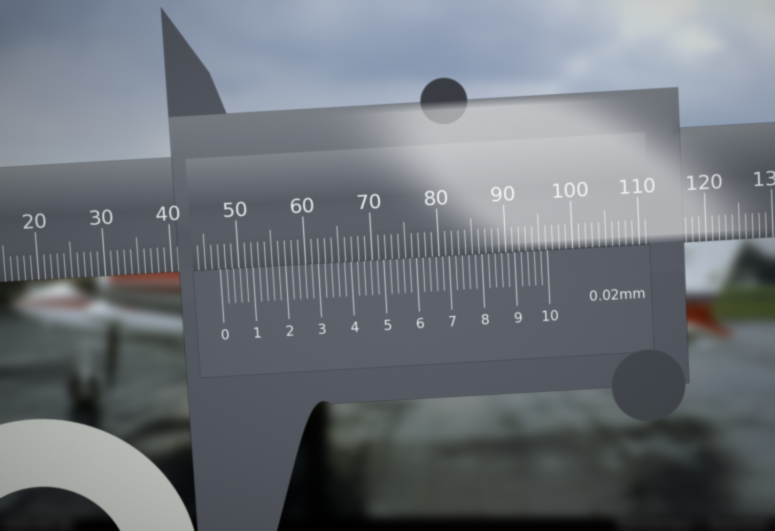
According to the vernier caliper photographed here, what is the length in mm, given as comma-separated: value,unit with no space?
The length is 47.2,mm
